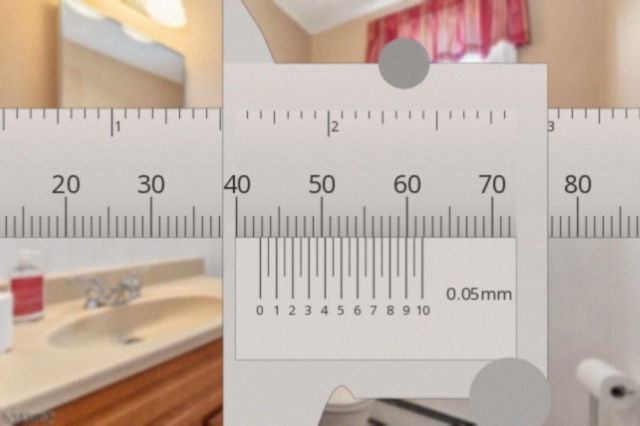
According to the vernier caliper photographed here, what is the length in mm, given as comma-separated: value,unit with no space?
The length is 42.8,mm
